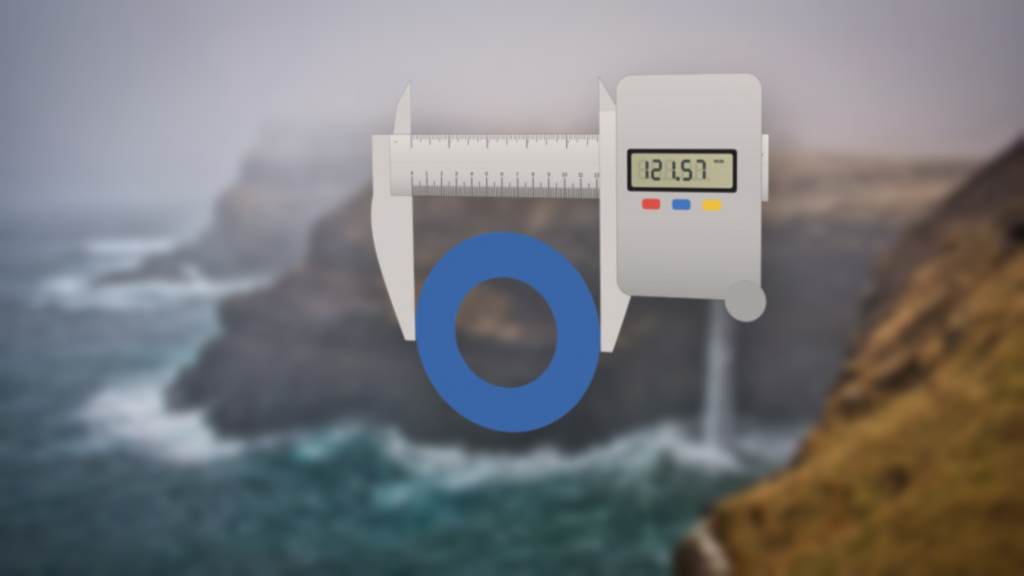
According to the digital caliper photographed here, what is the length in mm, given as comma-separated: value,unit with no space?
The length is 121.57,mm
